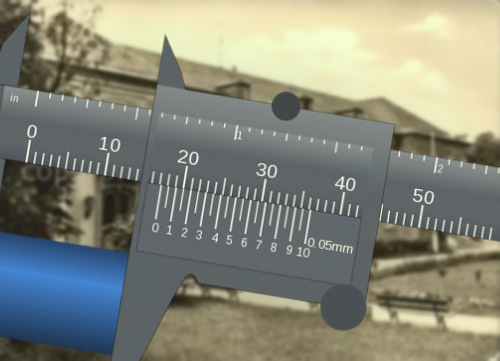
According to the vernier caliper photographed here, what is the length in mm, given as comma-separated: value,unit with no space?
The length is 17.2,mm
